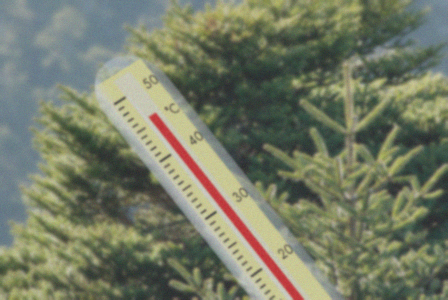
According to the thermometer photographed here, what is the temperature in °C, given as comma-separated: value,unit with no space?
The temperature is 46,°C
